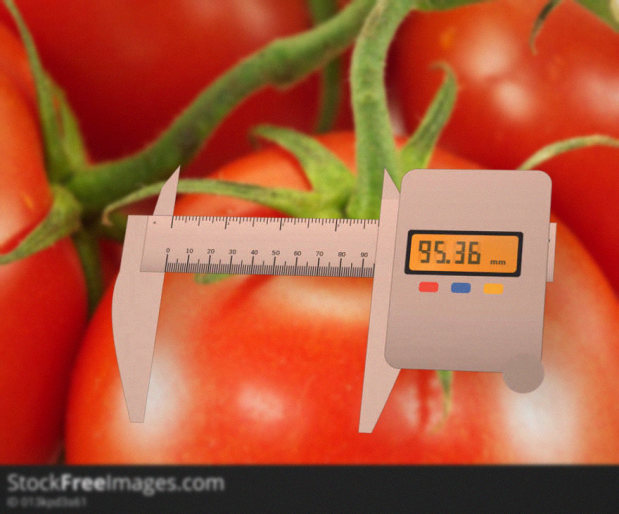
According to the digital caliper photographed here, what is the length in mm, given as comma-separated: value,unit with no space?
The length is 95.36,mm
